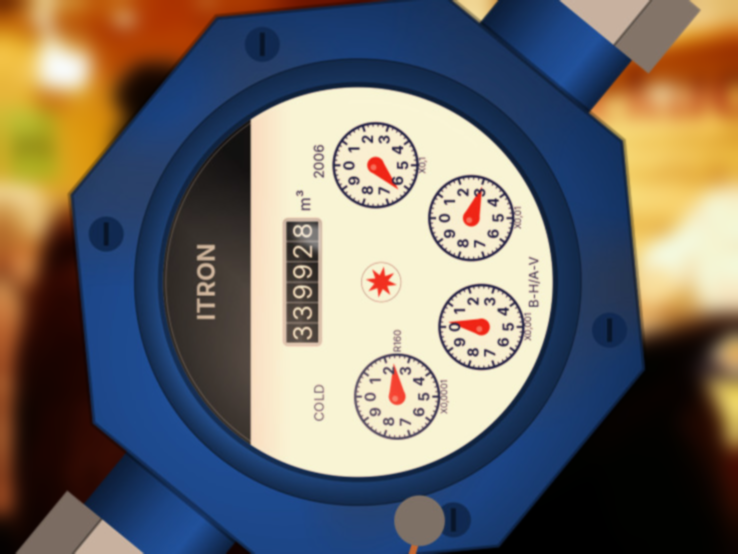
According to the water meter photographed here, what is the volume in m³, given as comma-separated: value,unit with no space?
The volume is 339928.6302,m³
